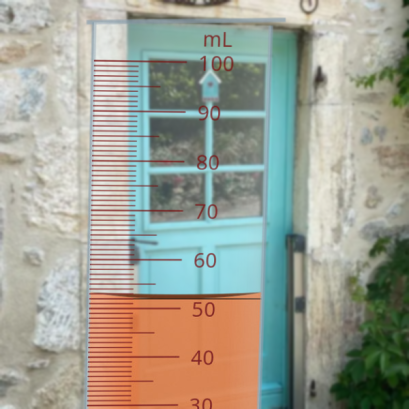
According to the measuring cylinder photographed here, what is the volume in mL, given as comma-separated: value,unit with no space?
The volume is 52,mL
